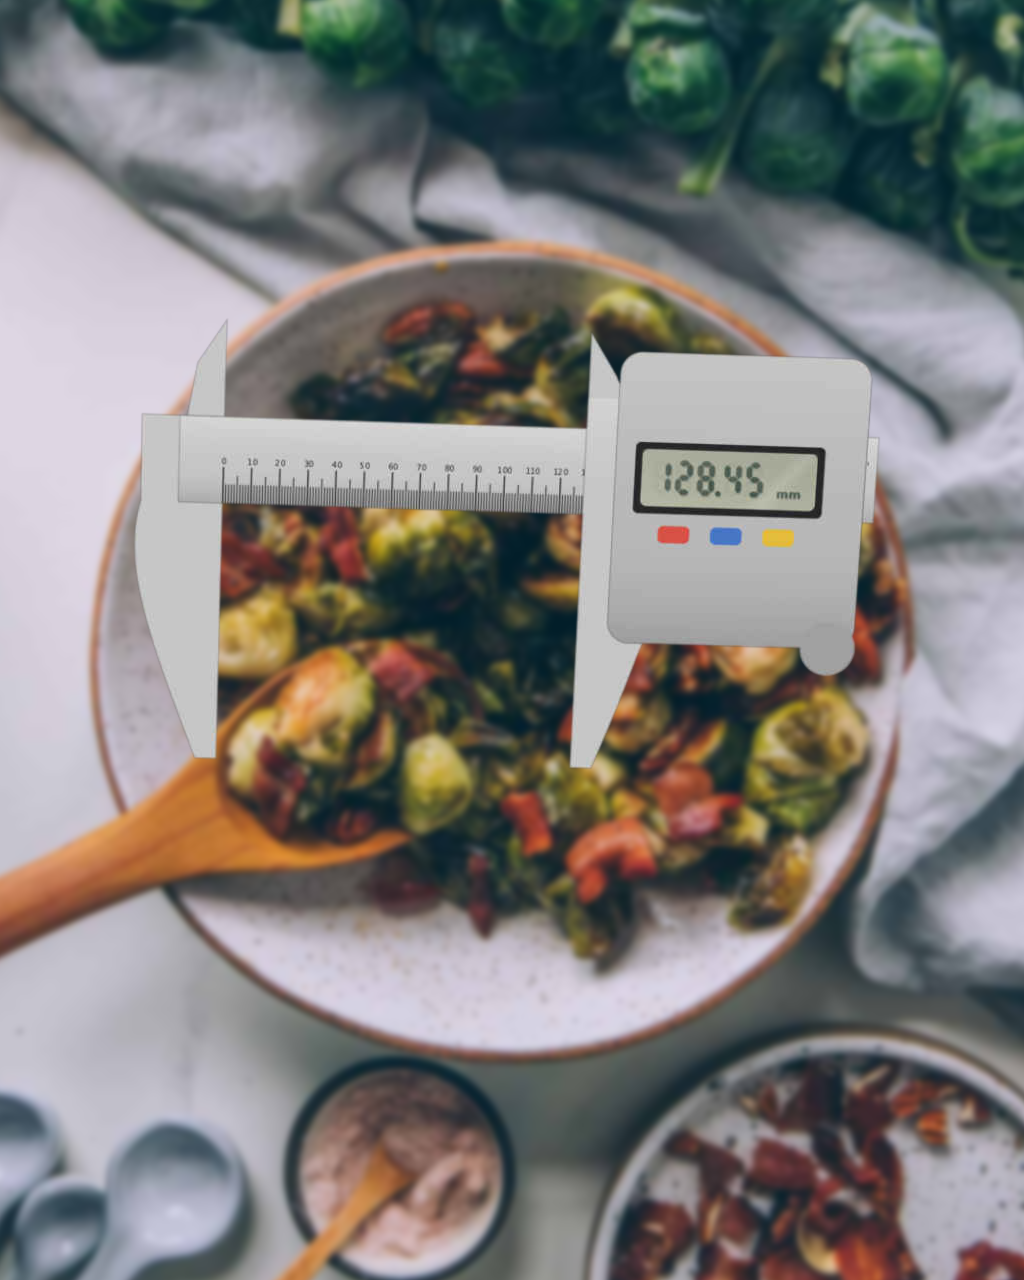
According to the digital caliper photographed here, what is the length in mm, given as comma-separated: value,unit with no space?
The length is 128.45,mm
